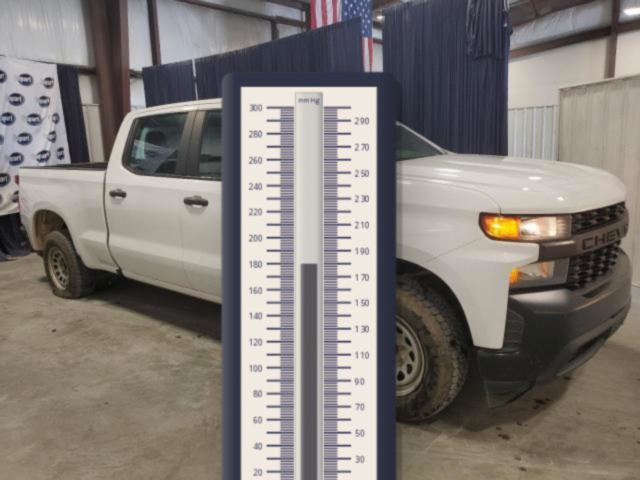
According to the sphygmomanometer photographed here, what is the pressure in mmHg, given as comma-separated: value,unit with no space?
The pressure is 180,mmHg
